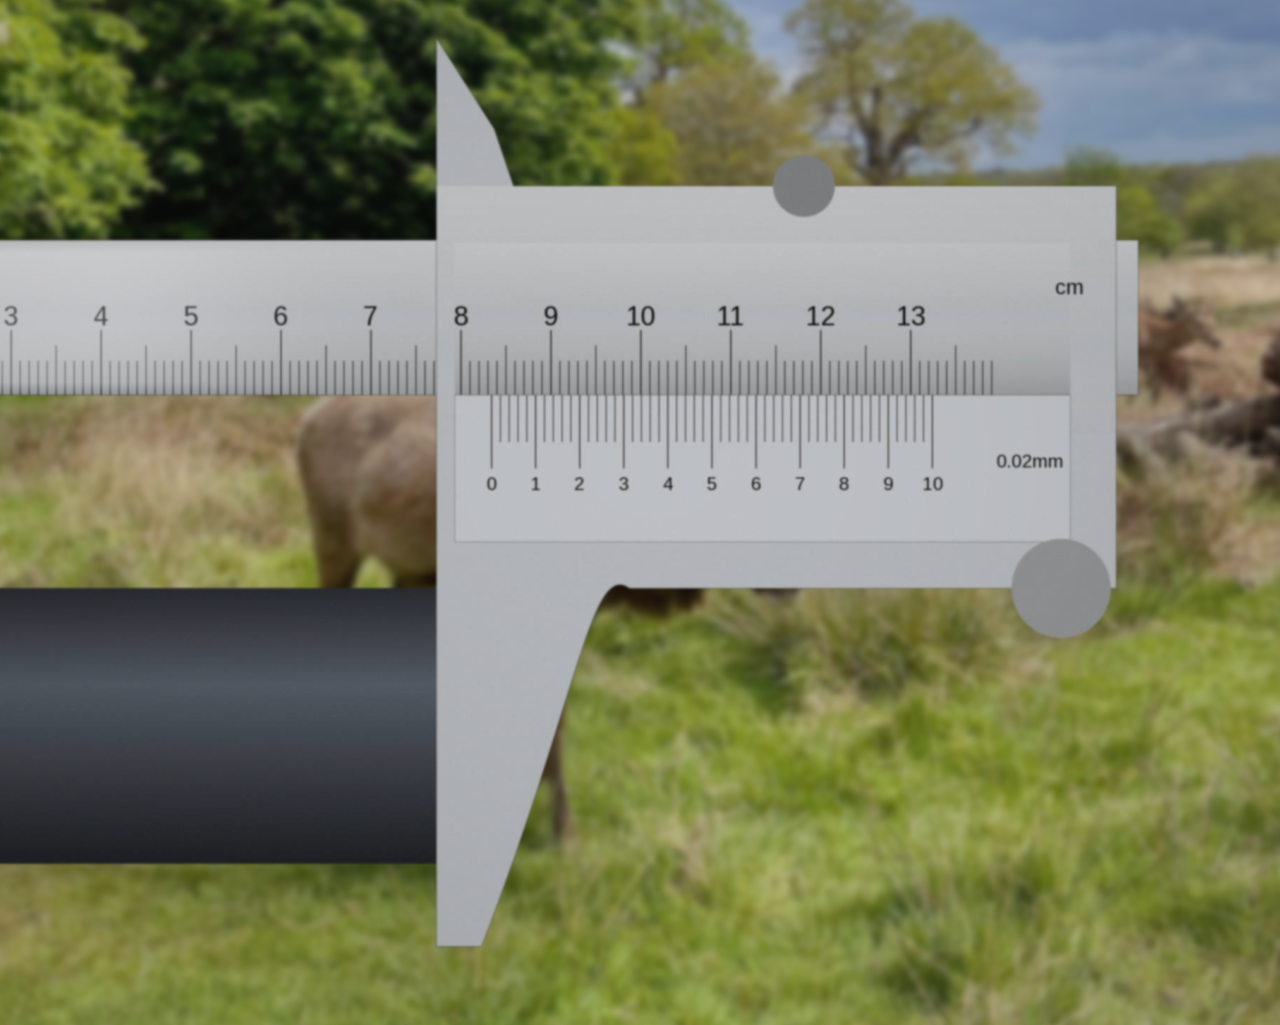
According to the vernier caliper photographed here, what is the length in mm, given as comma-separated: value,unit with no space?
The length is 83.4,mm
